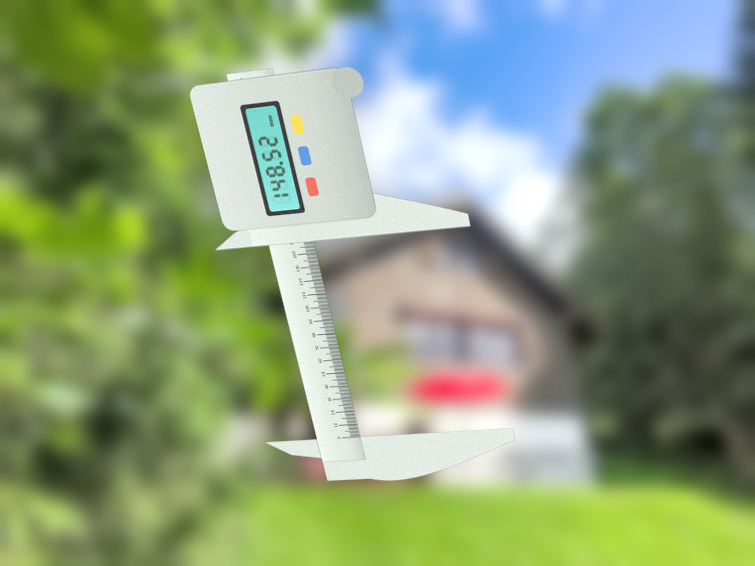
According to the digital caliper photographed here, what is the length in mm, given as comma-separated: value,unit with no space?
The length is 148.52,mm
